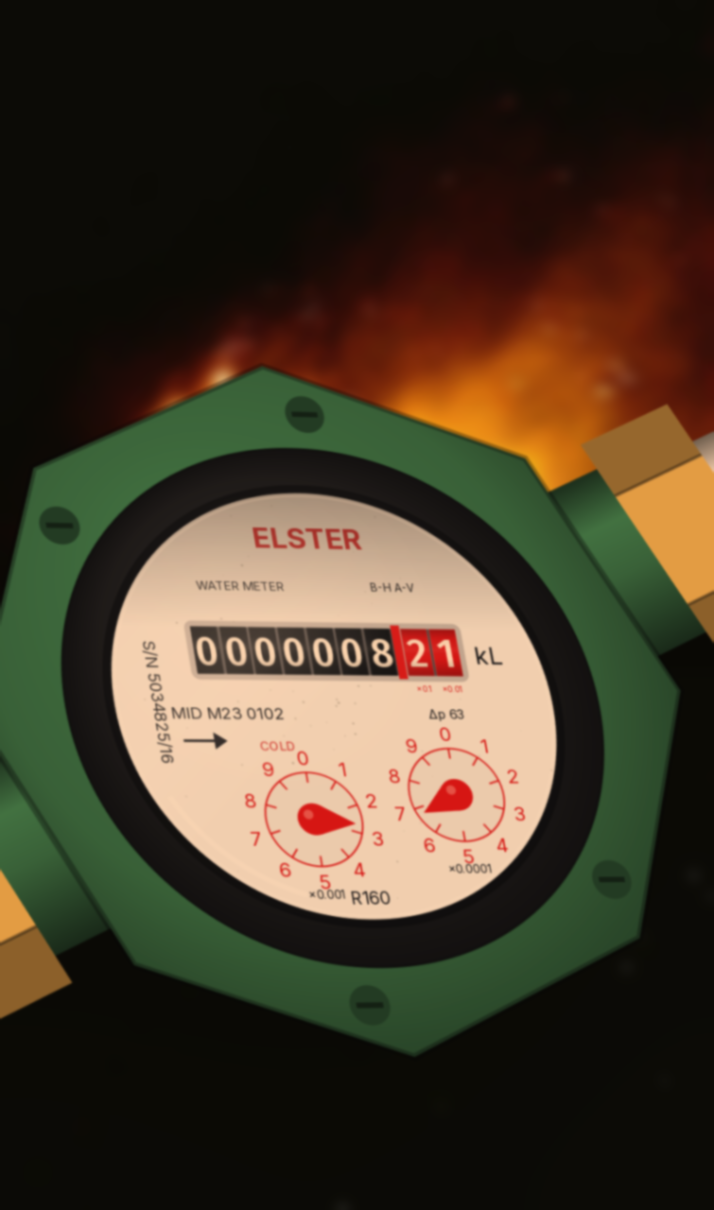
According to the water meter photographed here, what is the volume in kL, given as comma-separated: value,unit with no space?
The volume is 8.2126,kL
